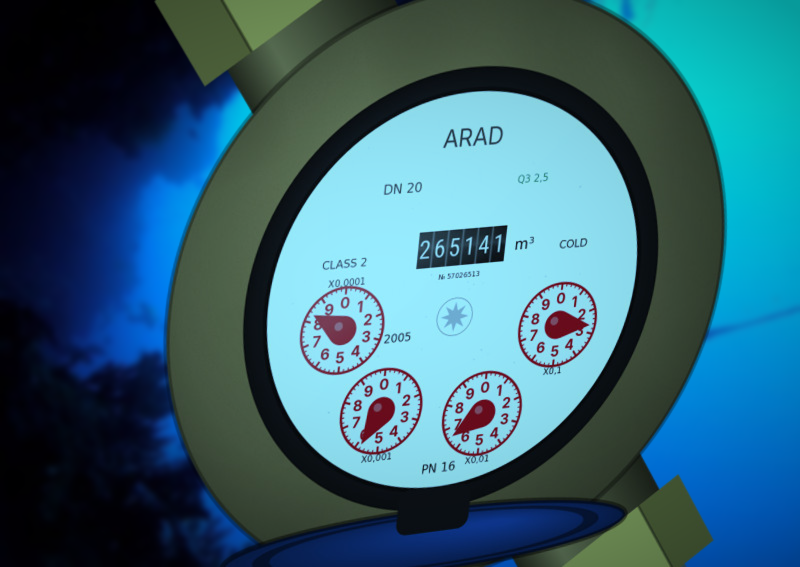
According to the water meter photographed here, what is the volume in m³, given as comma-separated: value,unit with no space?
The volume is 265141.2658,m³
